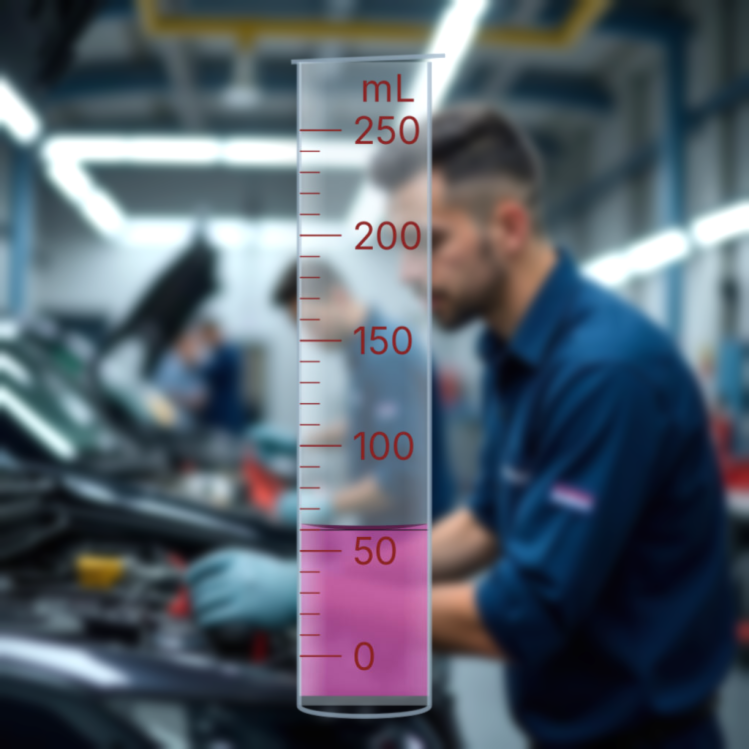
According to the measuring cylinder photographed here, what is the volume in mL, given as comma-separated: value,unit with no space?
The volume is 60,mL
